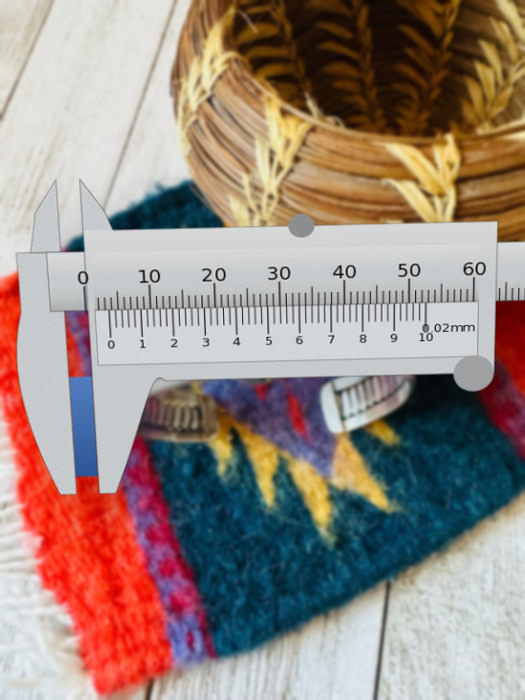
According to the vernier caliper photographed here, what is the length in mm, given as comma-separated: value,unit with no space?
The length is 3.6,mm
